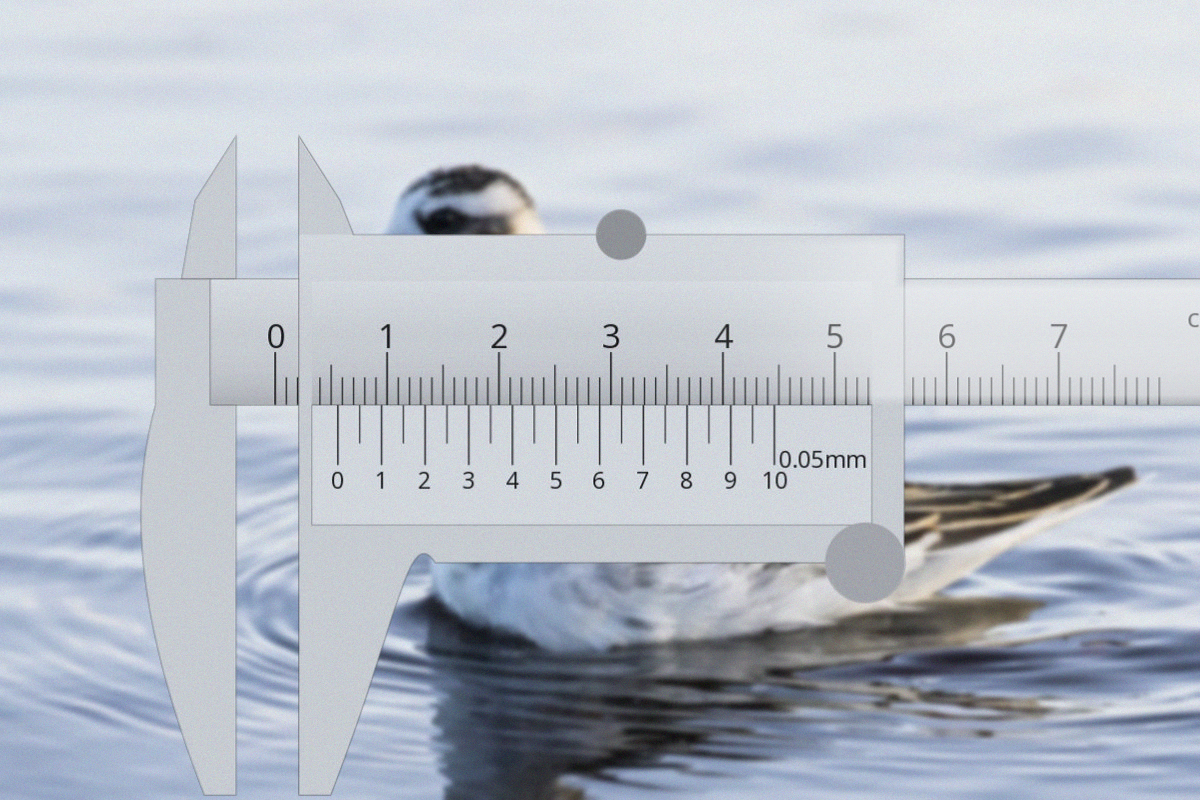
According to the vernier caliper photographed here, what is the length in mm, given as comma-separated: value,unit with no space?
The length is 5.6,mm
